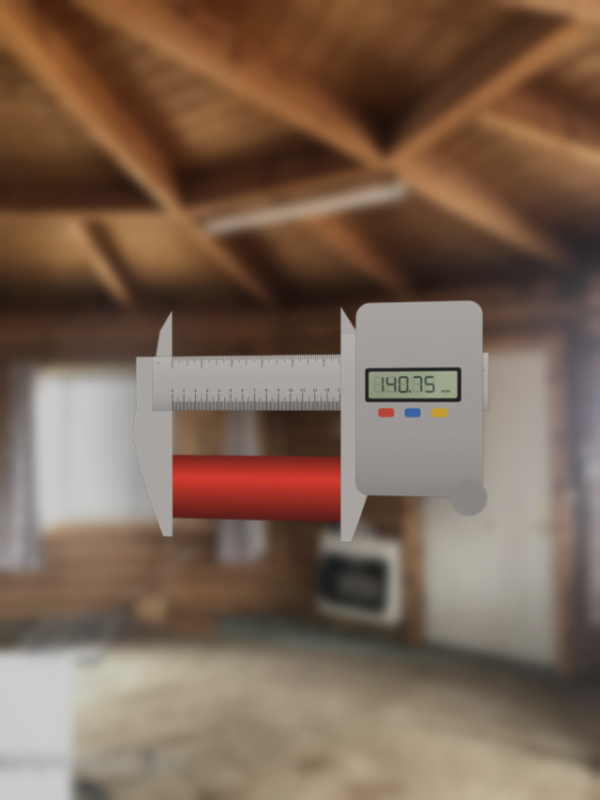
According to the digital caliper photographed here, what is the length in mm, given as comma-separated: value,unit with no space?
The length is 140.75,mm
